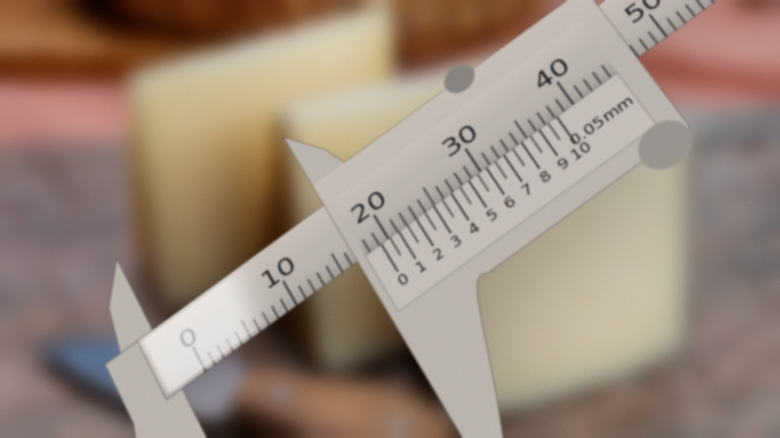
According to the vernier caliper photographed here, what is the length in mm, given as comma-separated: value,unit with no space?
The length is 19.2,mm
